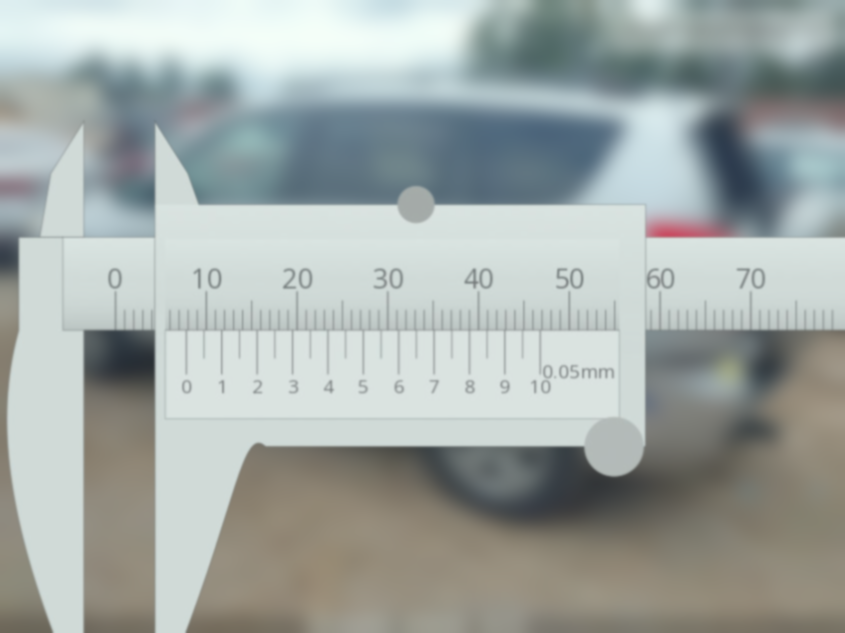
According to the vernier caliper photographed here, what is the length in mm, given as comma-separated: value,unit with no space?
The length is 7.8,mm
